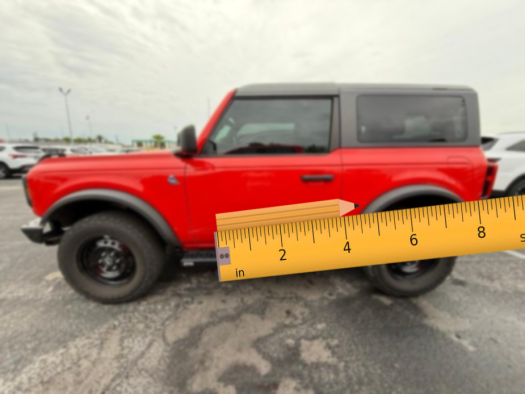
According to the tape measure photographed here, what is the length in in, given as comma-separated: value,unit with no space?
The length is 4.5,in
